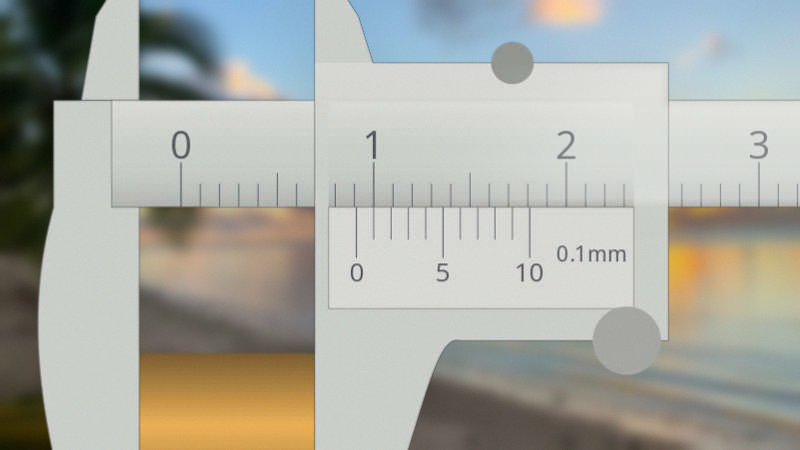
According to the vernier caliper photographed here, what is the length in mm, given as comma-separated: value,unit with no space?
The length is 9.1,mm
